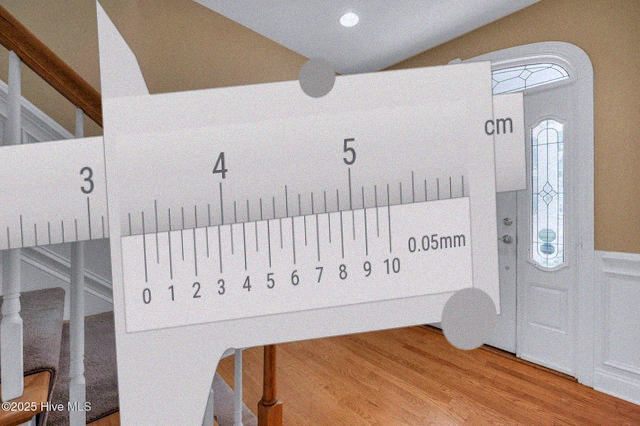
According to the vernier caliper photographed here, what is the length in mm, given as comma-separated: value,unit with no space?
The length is 34.0,mm
